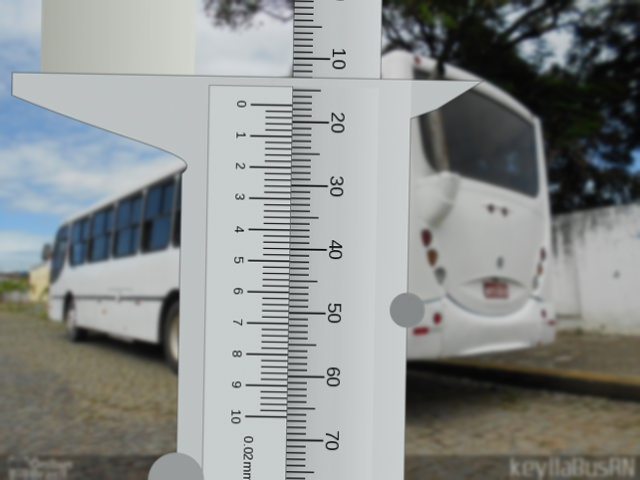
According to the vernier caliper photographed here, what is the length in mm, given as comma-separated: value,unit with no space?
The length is 17.4,mm
